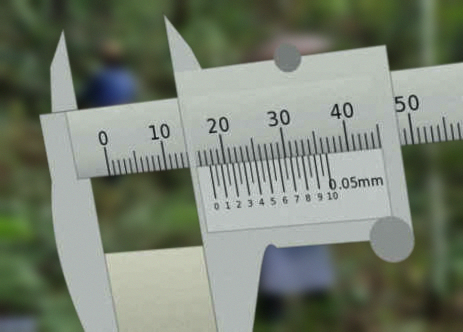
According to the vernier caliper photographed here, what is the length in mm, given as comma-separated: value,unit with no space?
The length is 17.5,mm
